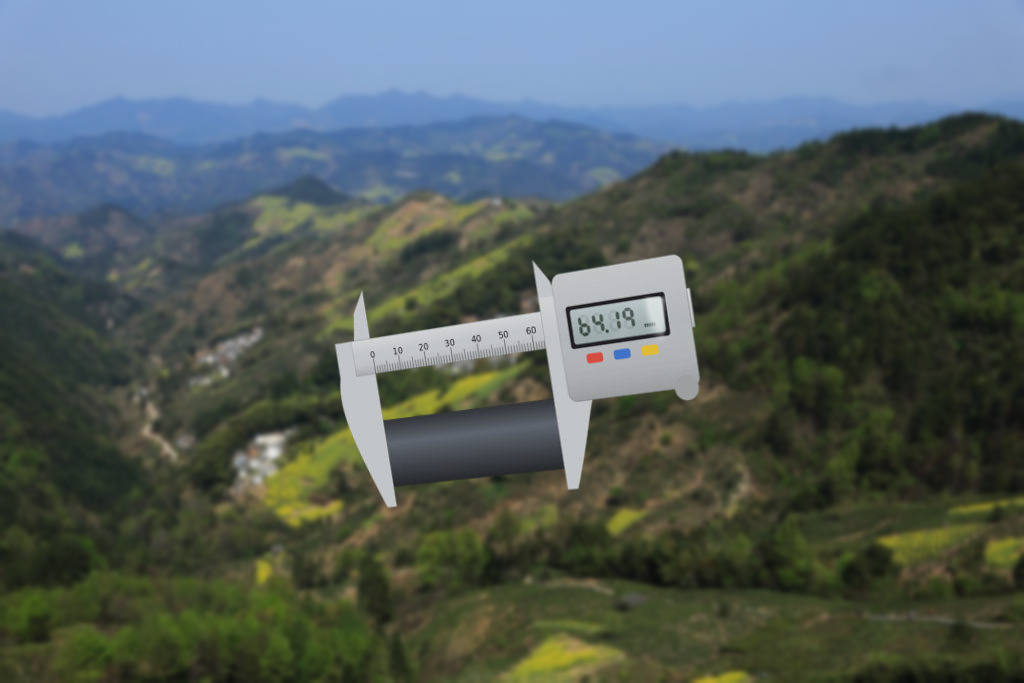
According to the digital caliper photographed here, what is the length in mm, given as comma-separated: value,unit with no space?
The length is 64.19,mm
